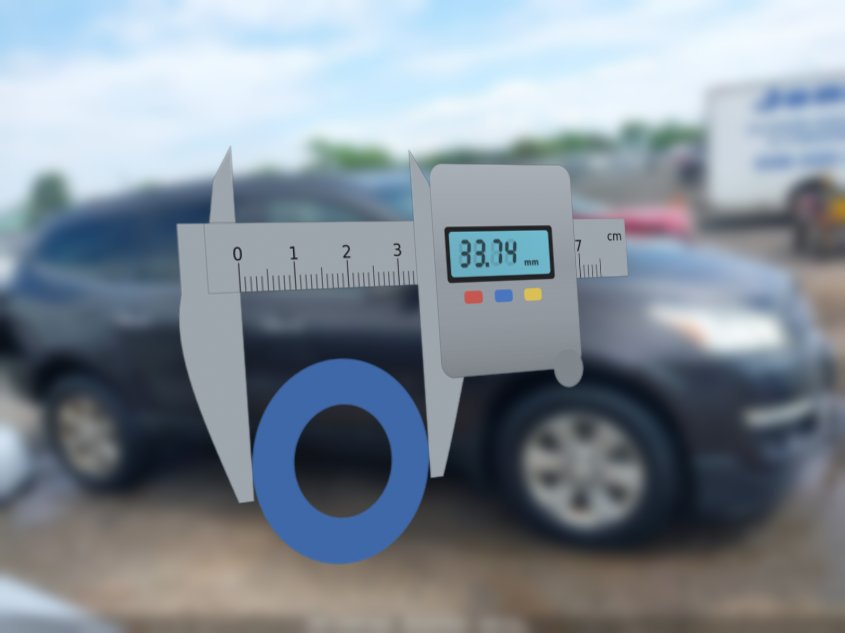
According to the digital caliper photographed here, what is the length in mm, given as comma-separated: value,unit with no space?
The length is 33.74,mm
